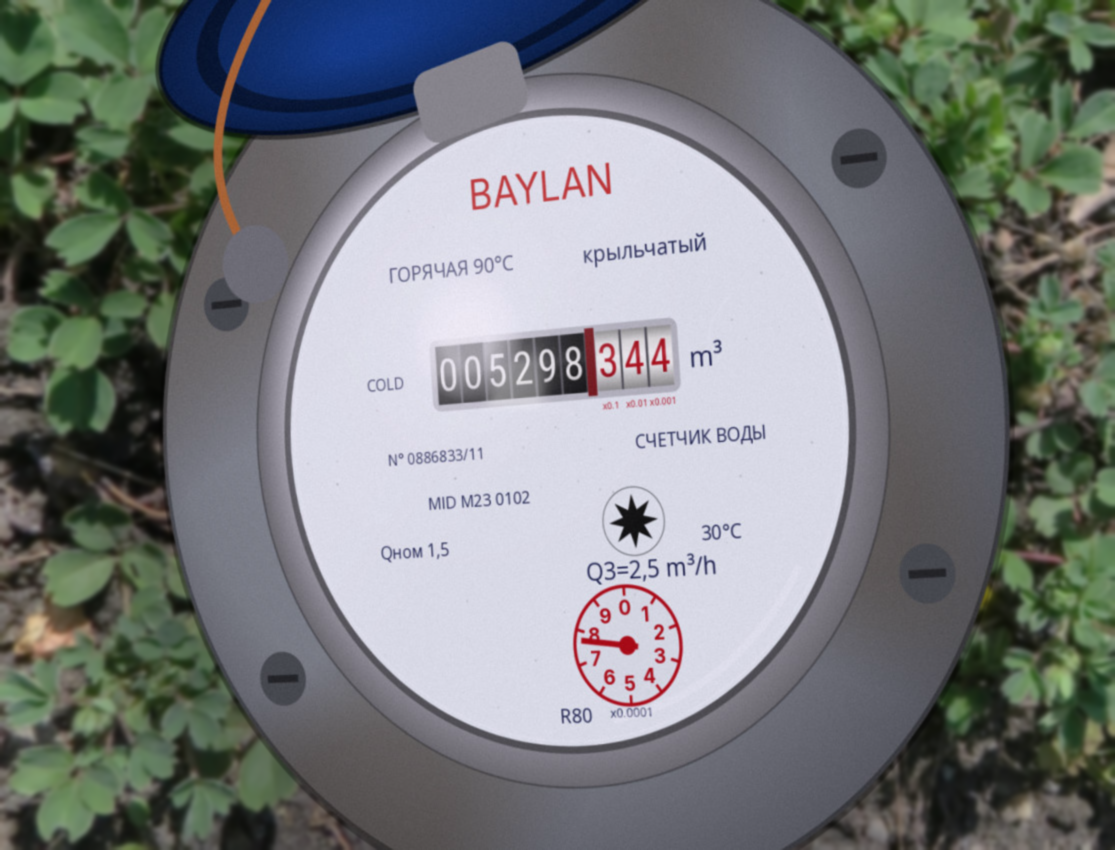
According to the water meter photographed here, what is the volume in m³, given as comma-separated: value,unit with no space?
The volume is 5298.3447,m³
